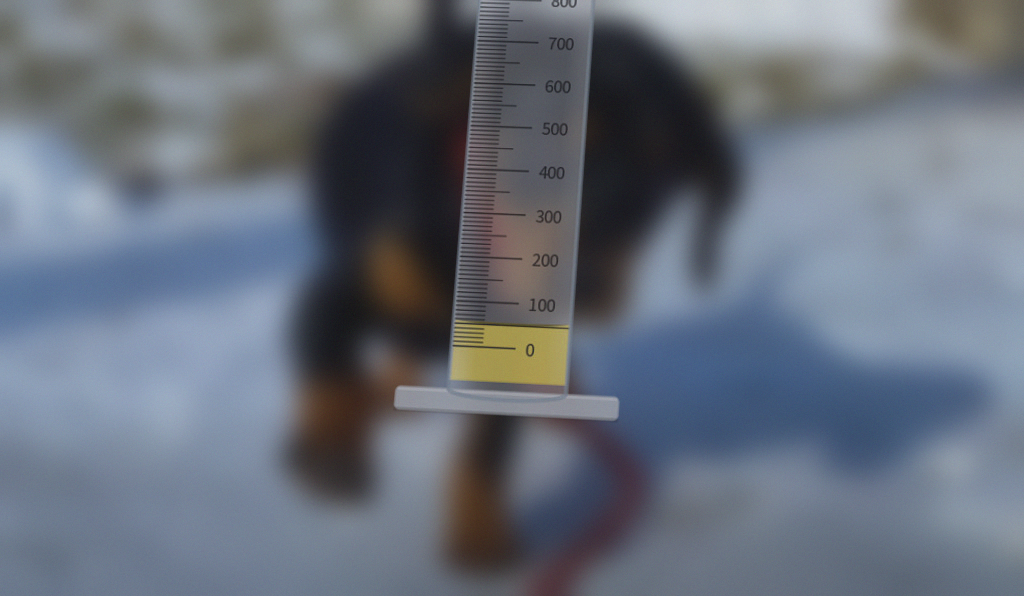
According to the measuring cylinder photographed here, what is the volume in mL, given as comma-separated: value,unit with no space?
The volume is 50,mL
